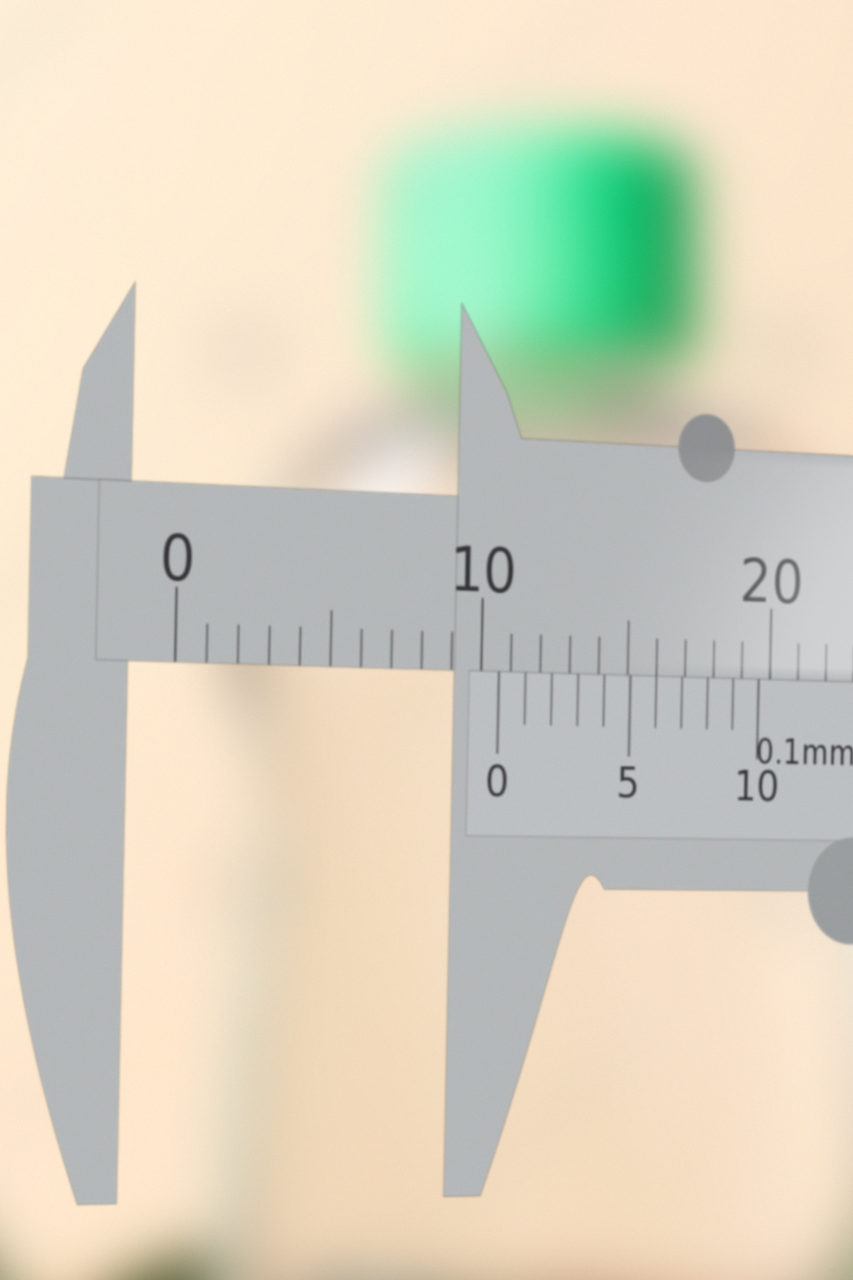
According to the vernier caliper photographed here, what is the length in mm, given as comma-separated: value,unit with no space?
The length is 10.6,mm
